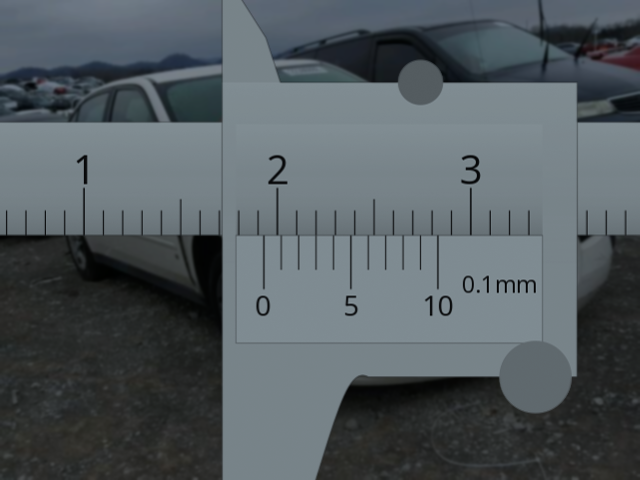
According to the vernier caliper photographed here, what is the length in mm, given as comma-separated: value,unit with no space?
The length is 19.3,mm
